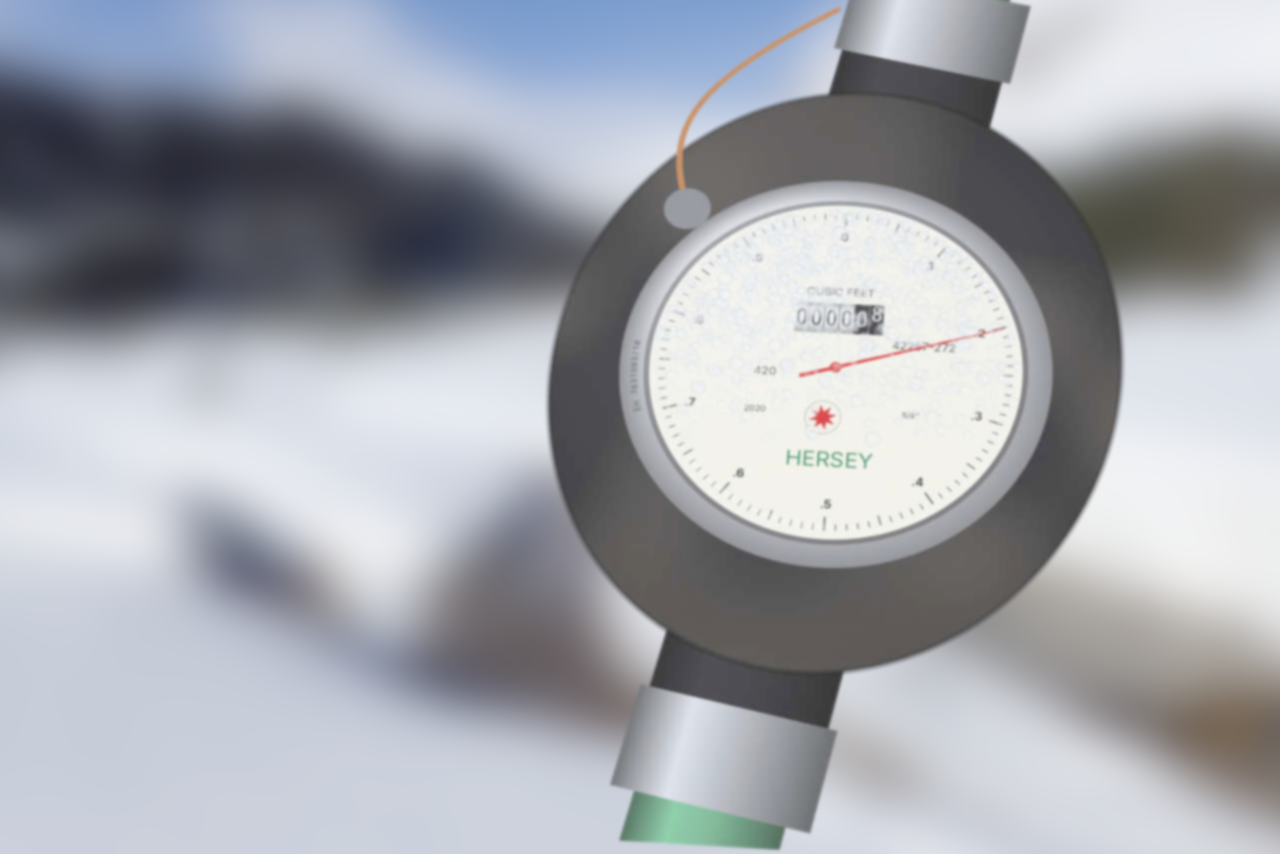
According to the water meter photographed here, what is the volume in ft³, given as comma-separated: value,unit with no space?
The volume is 8.20,ft³
